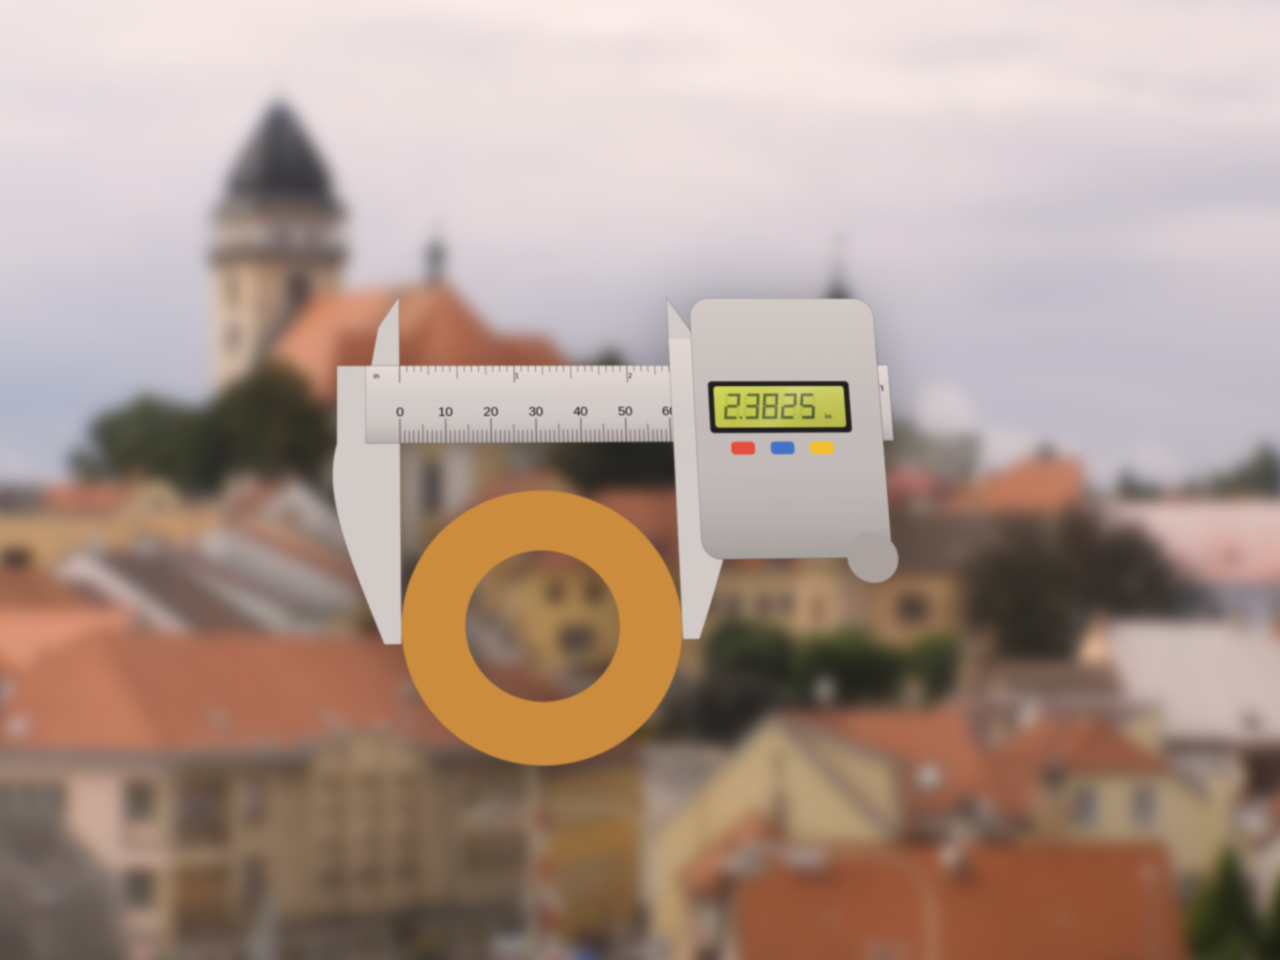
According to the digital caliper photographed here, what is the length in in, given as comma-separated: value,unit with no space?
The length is 2.3825,in
